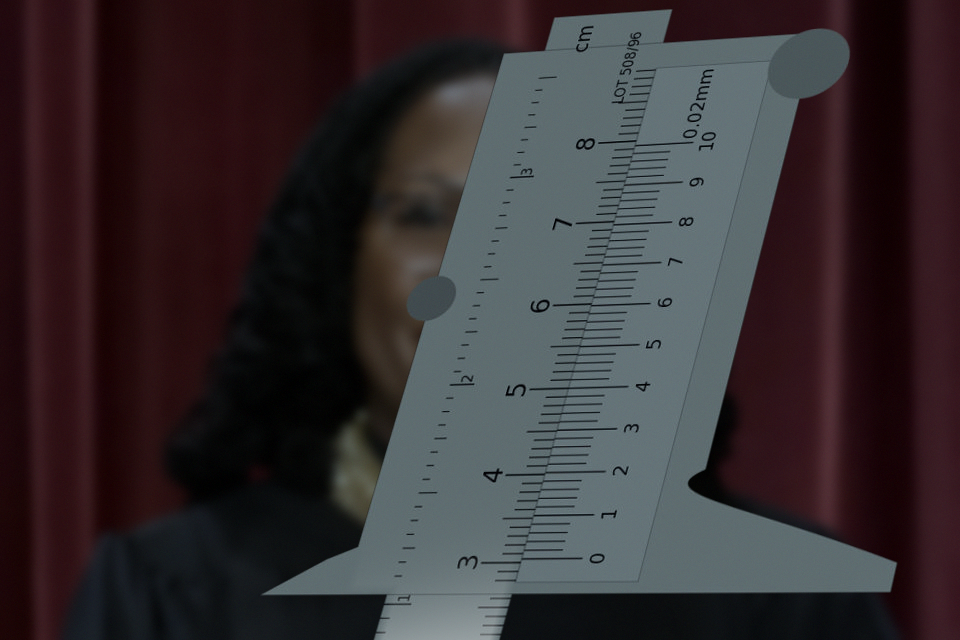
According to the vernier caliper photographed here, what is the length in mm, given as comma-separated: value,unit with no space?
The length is 30.4,mm
